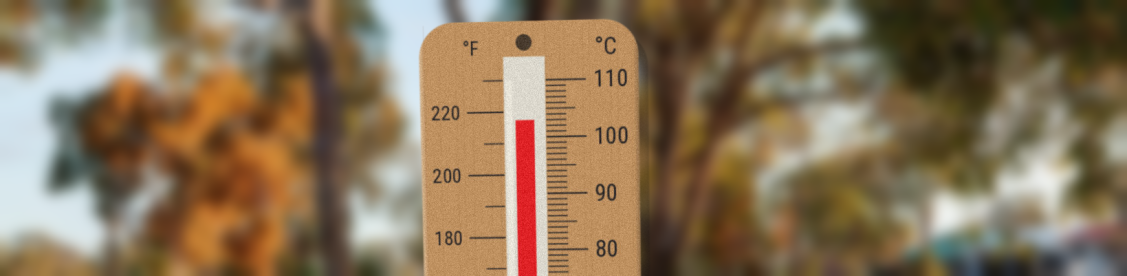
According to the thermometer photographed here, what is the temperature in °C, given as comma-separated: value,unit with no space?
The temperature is 103,°C
